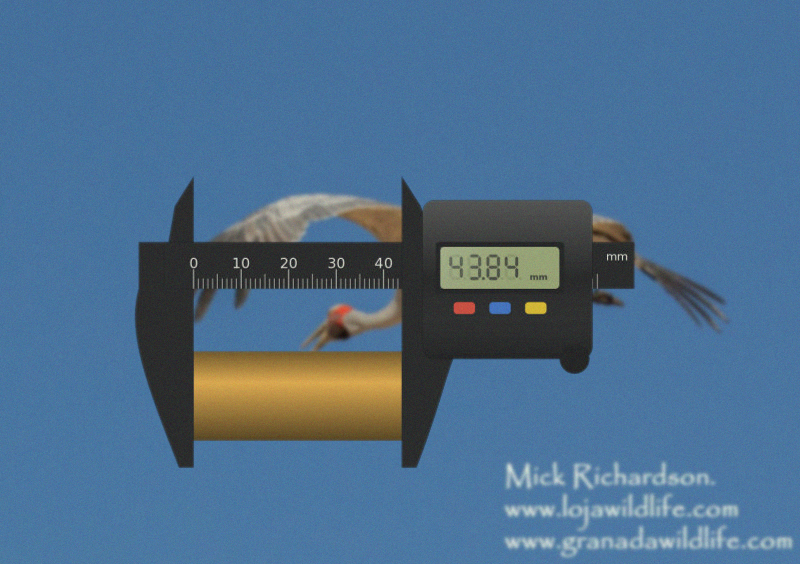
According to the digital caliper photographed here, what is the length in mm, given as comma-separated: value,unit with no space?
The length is 43.84,mm
